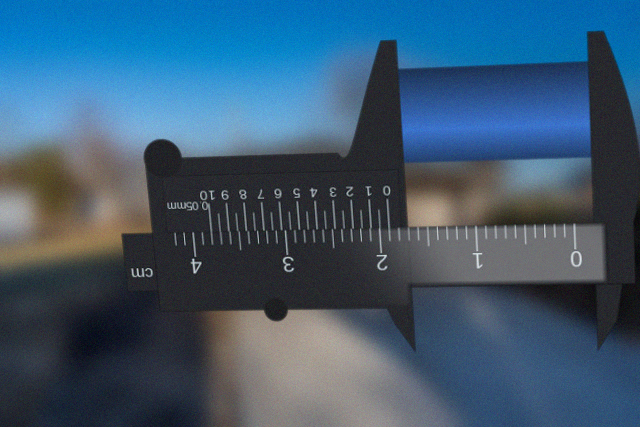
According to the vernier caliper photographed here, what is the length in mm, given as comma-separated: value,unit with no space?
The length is 19.0,mm
